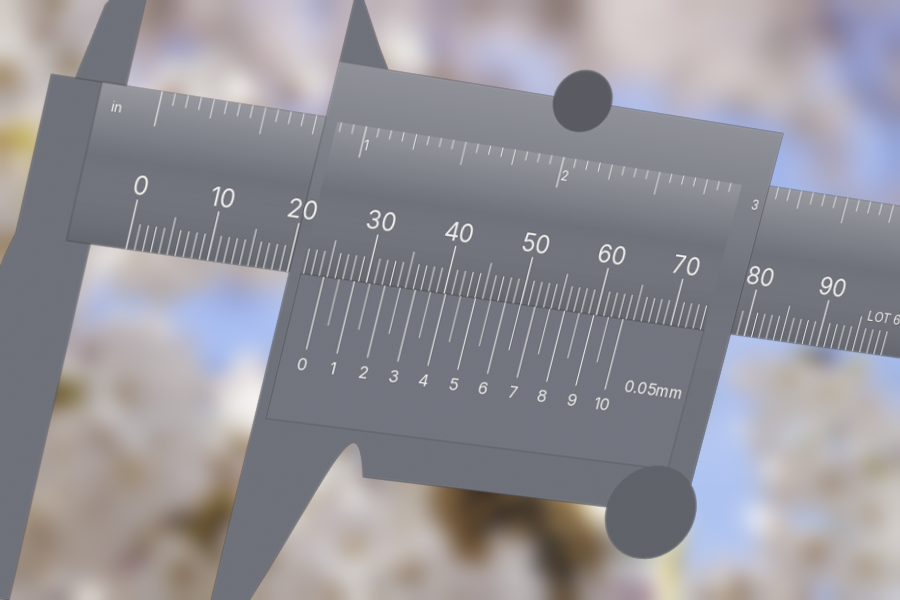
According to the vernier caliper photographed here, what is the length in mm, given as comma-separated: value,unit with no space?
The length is 24.6,mm
